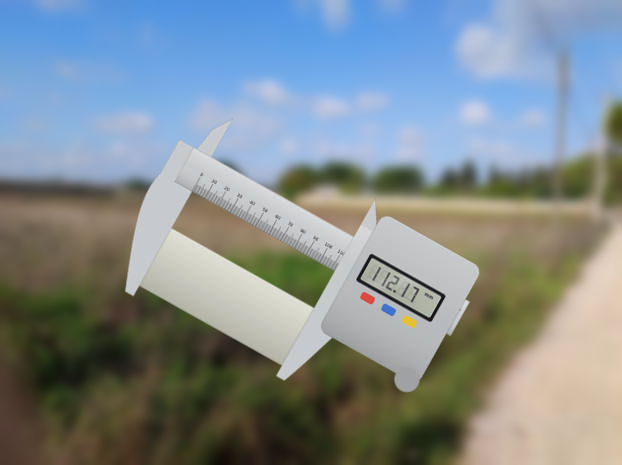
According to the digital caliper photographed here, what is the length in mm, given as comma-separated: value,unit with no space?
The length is 112.17,mm
